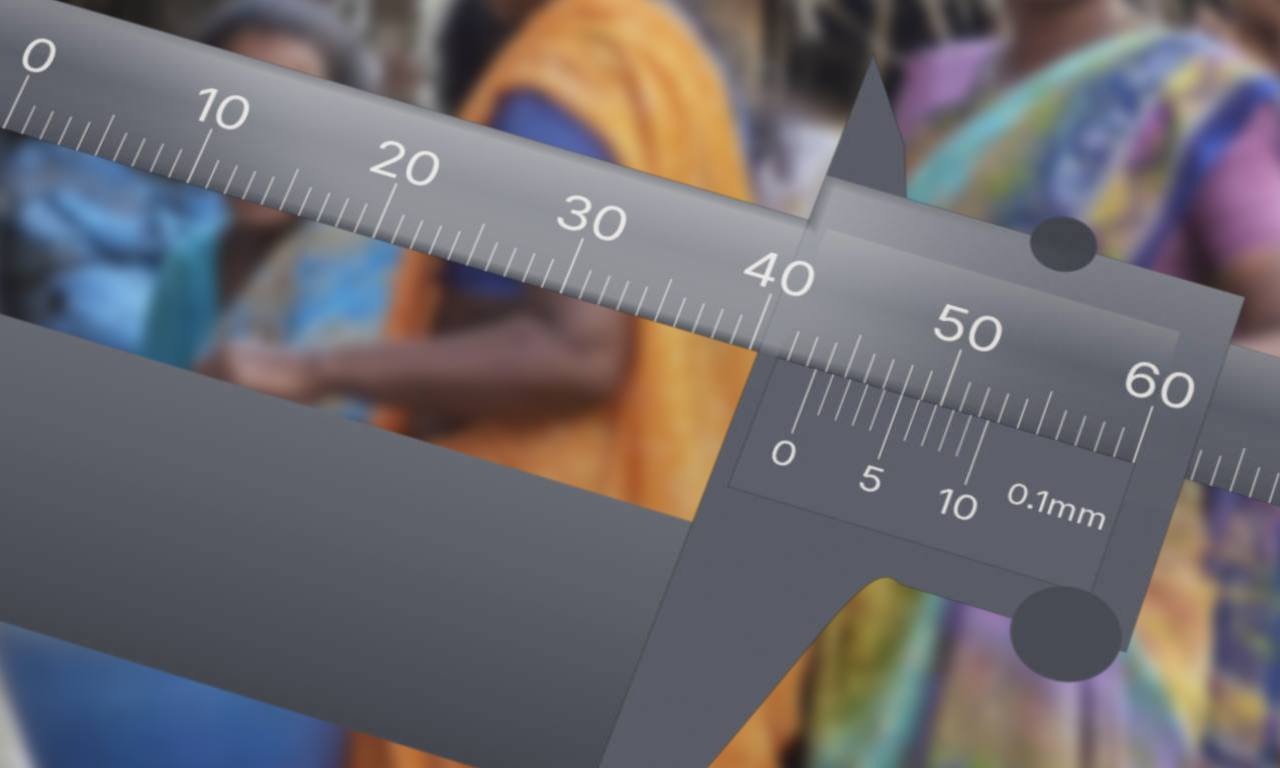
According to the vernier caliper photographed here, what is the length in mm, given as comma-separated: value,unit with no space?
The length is 43.5,mm
